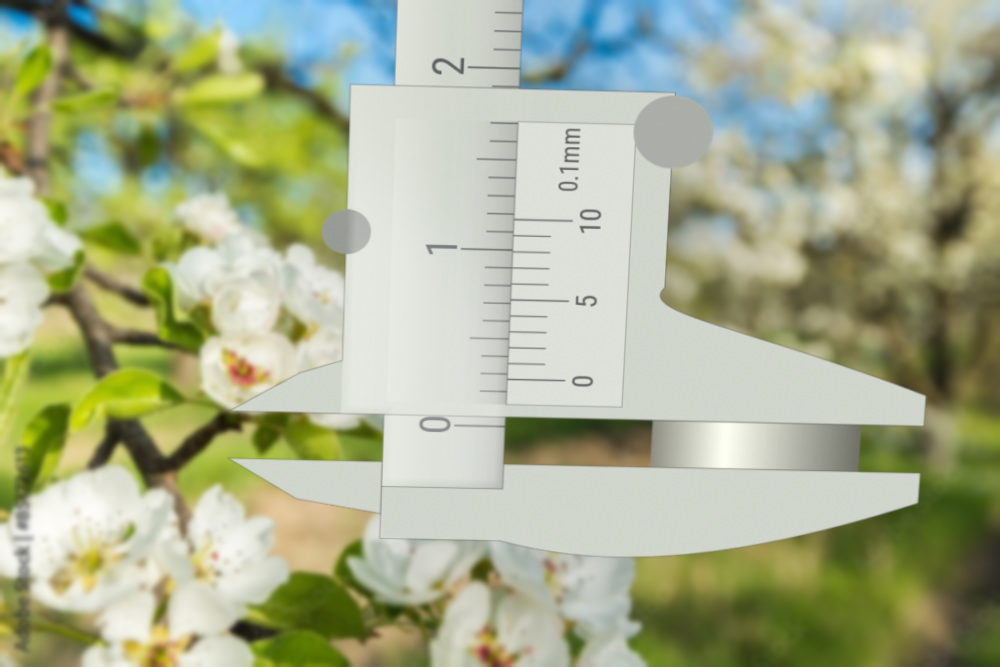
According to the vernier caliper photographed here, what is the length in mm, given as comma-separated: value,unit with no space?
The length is 2.7,mm
